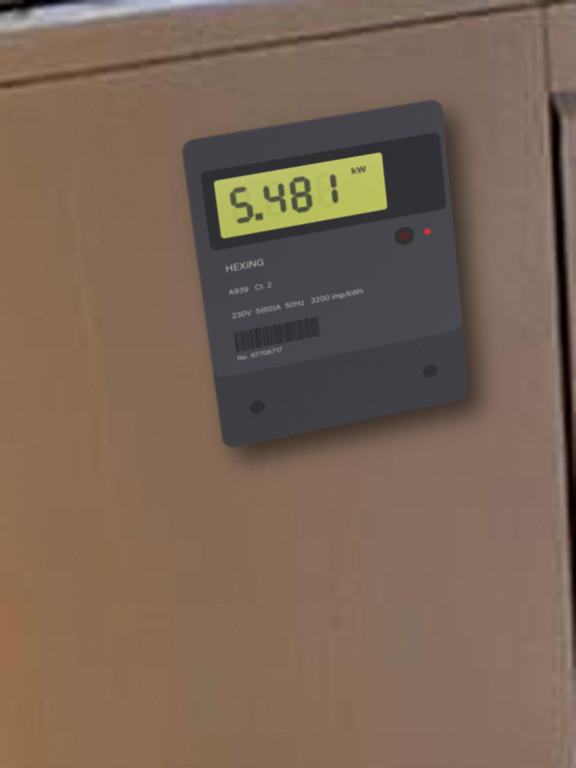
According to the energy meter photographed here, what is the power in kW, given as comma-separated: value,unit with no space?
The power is 5.481,kW
